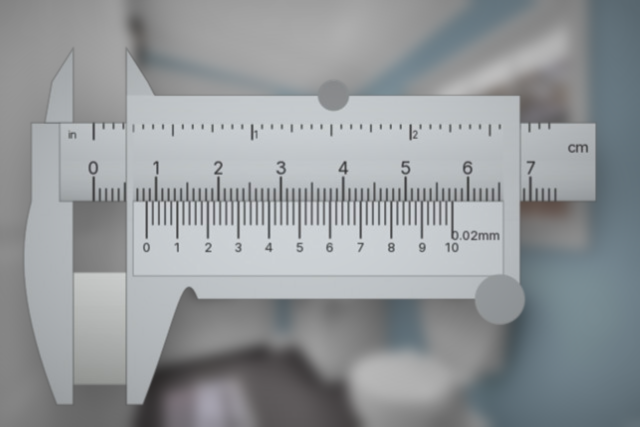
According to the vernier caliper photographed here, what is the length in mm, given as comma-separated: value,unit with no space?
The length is 8.5,mm
